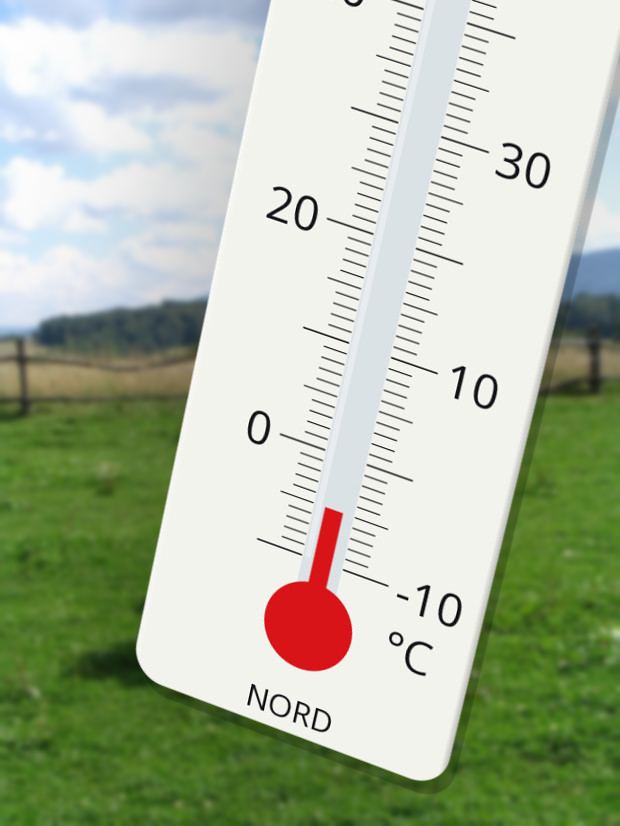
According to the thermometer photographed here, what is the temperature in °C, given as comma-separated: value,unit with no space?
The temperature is -5,°C
